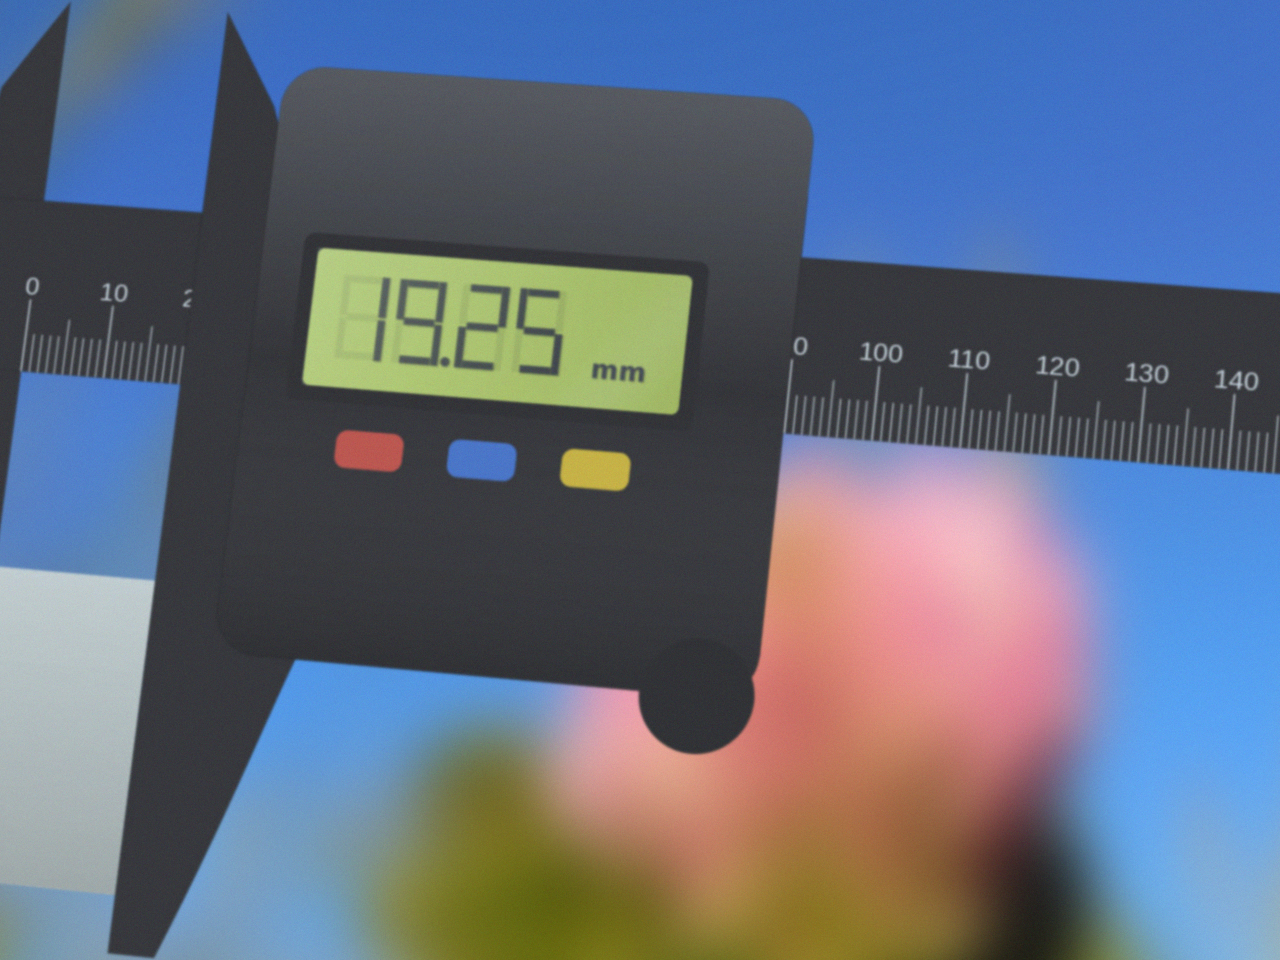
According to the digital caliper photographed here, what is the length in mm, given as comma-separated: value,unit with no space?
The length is 19.25,mm
